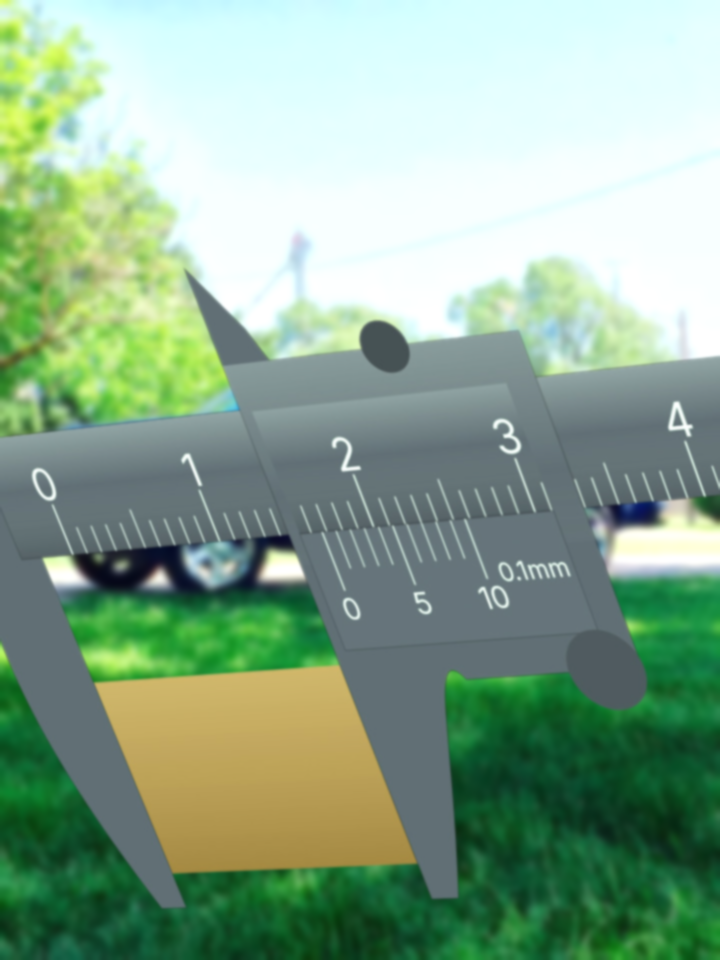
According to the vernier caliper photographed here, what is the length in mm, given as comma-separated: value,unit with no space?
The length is 16.7,mm
